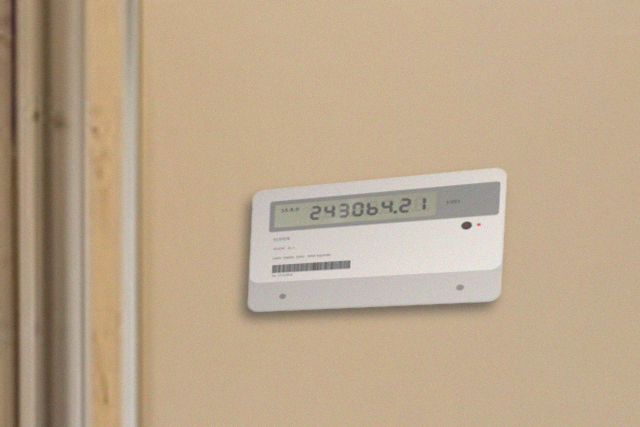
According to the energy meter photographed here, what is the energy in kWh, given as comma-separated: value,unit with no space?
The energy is 243064.21,kWh
